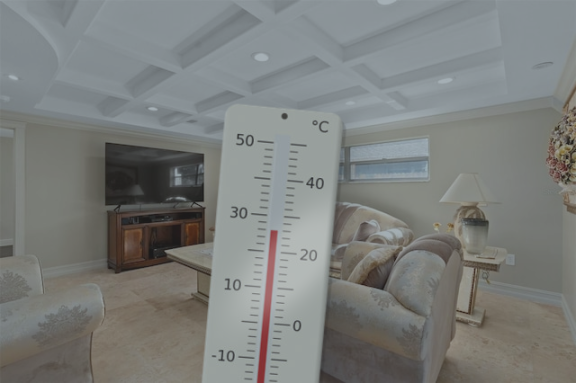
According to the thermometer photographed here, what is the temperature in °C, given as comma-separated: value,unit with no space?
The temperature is 26,°C
